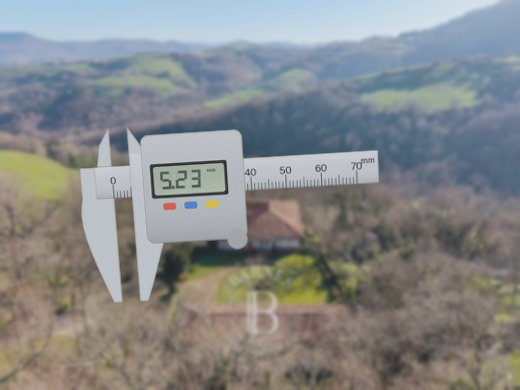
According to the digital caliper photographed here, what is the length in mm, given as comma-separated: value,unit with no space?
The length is 5.23,mm
